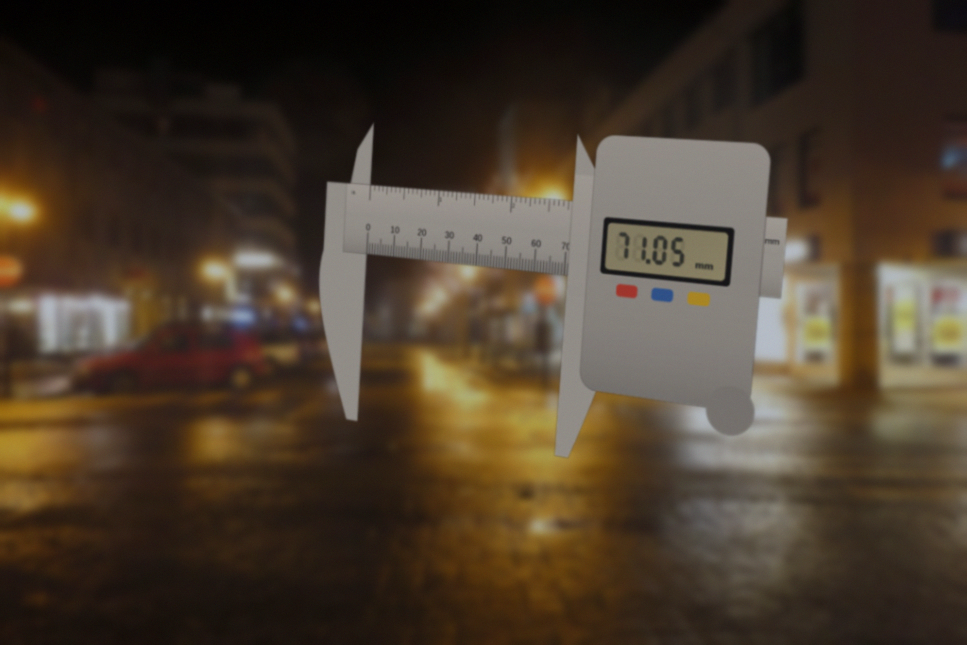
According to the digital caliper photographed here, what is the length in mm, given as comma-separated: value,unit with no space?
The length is 71.05,mm
